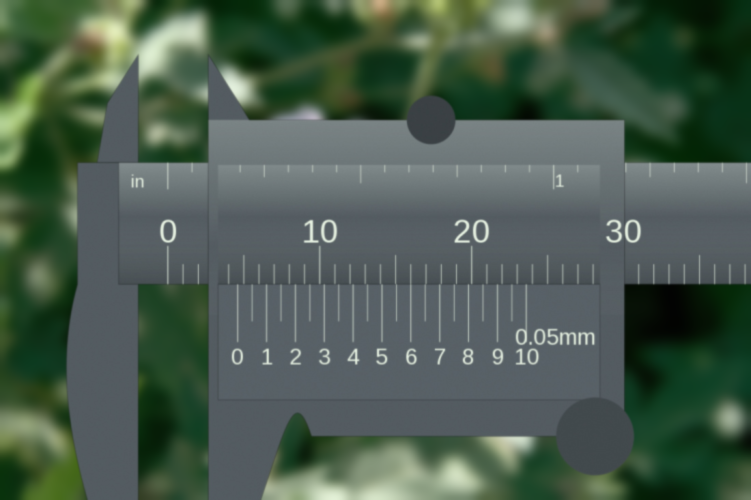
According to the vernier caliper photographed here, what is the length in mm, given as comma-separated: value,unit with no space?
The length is 4.6,mm
